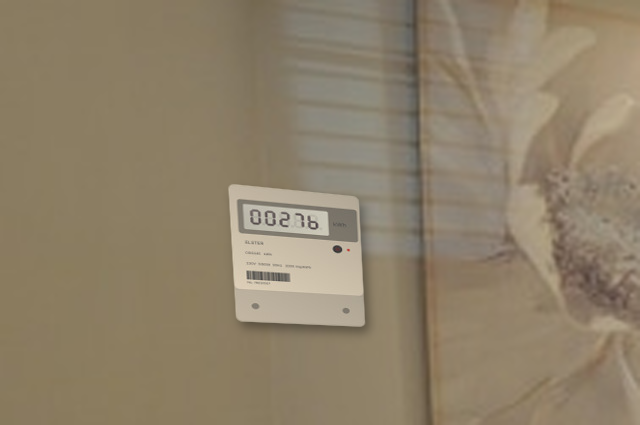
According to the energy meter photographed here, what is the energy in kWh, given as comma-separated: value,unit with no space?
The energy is 276,kWh
